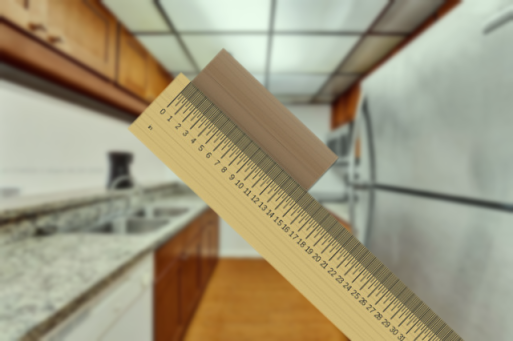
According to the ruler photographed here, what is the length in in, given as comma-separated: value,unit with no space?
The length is 15,in
